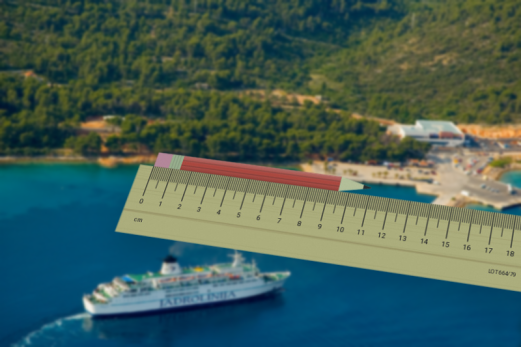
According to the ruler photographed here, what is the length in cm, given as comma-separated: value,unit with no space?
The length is 11,cm
